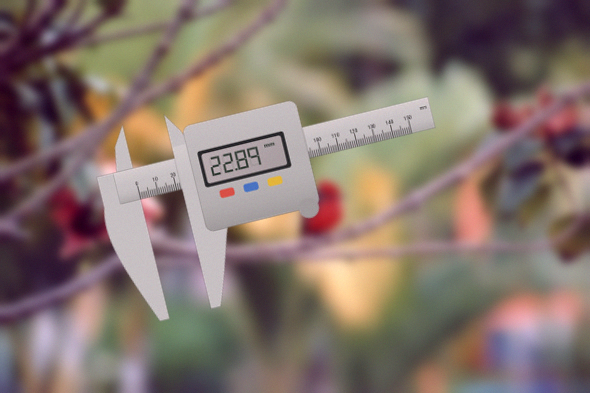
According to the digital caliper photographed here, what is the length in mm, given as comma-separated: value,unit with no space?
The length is 22.89,mm
